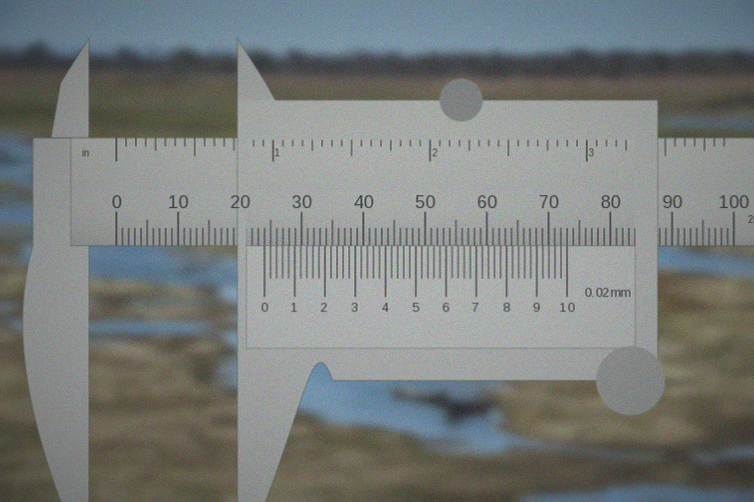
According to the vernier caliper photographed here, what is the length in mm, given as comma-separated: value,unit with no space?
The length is 24.0,mm
